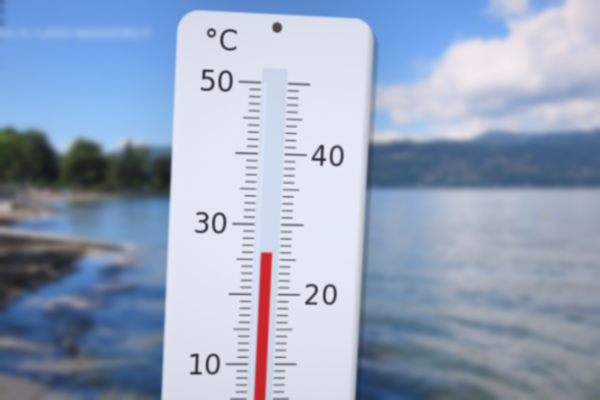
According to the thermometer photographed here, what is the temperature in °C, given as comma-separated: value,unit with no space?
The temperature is 26,°C
